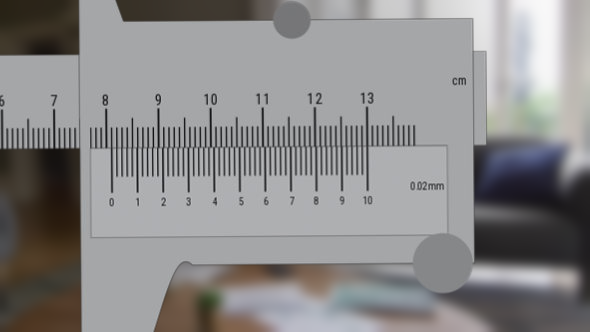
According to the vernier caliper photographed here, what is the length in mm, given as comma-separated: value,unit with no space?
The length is 81.0,mm
